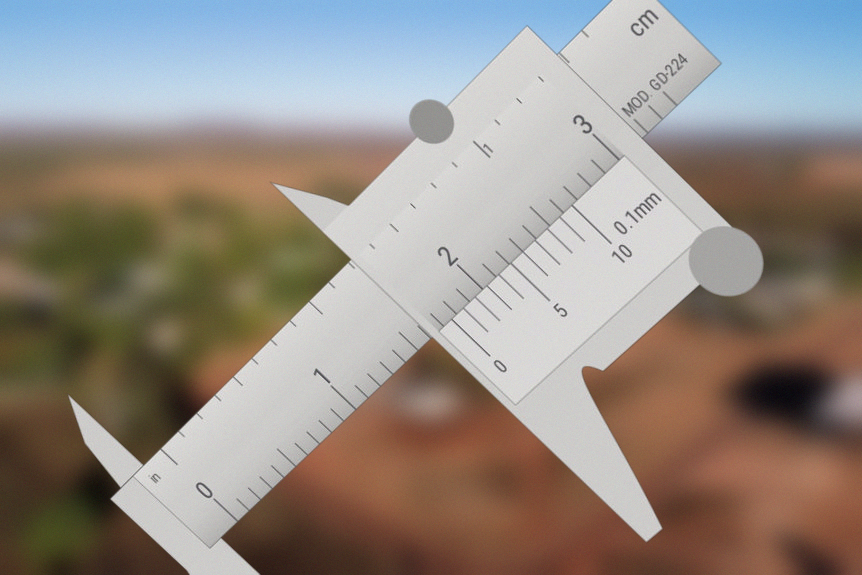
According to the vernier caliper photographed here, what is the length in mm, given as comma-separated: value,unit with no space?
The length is 17.6,mm
